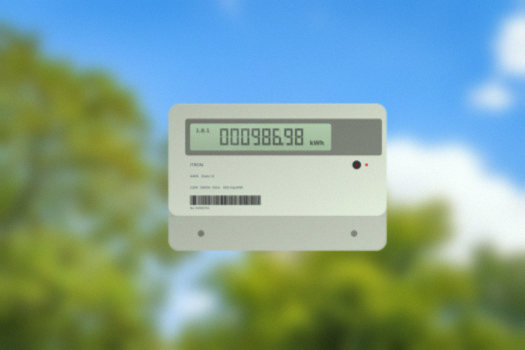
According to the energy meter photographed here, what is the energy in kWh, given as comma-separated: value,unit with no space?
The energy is 986.98,kWh
